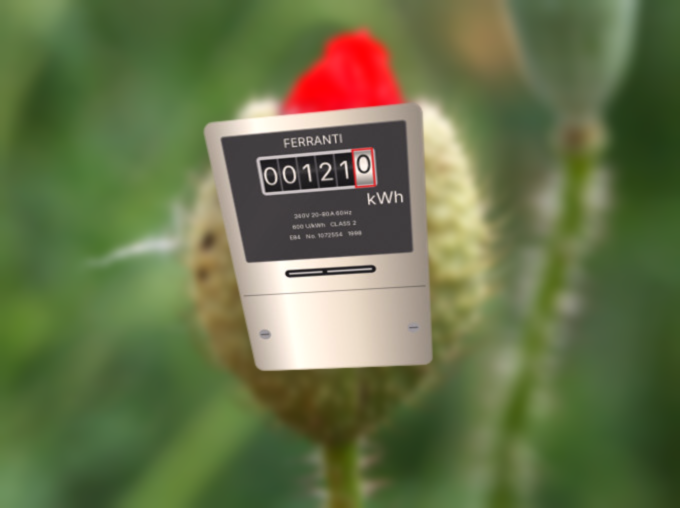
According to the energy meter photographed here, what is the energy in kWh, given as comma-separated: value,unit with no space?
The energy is 121.0,kWh
